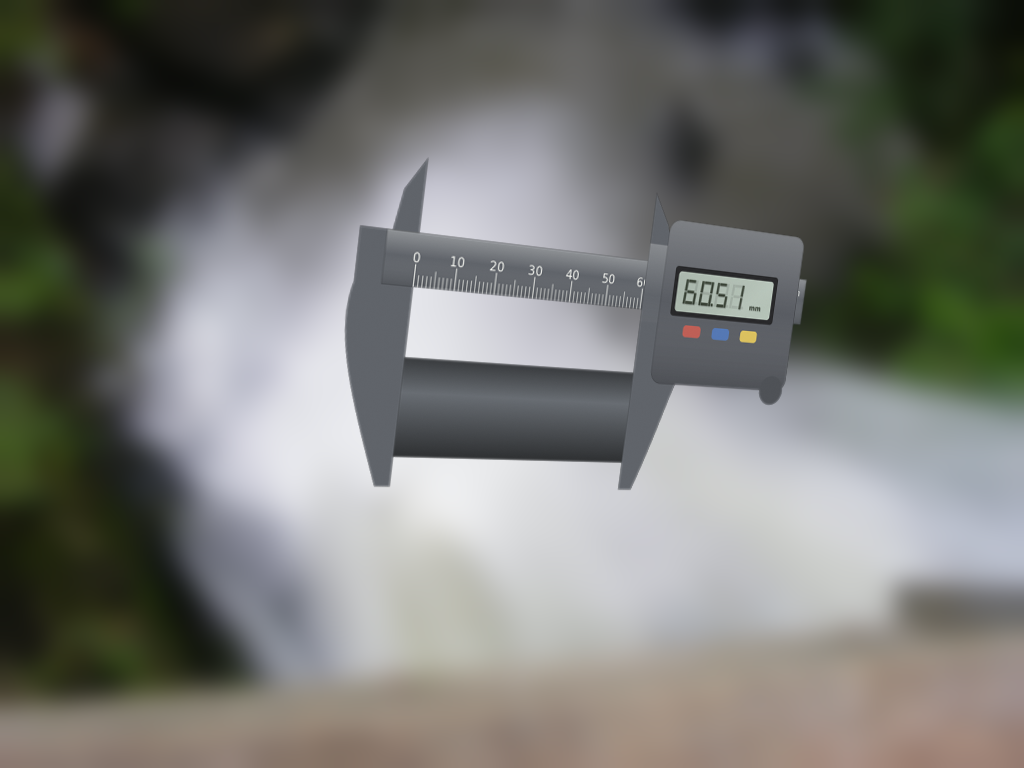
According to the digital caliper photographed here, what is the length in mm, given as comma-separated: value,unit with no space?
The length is 60.51,mm
